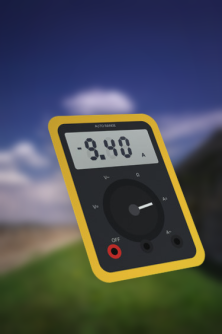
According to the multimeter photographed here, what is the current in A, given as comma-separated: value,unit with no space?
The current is -9.40,A
